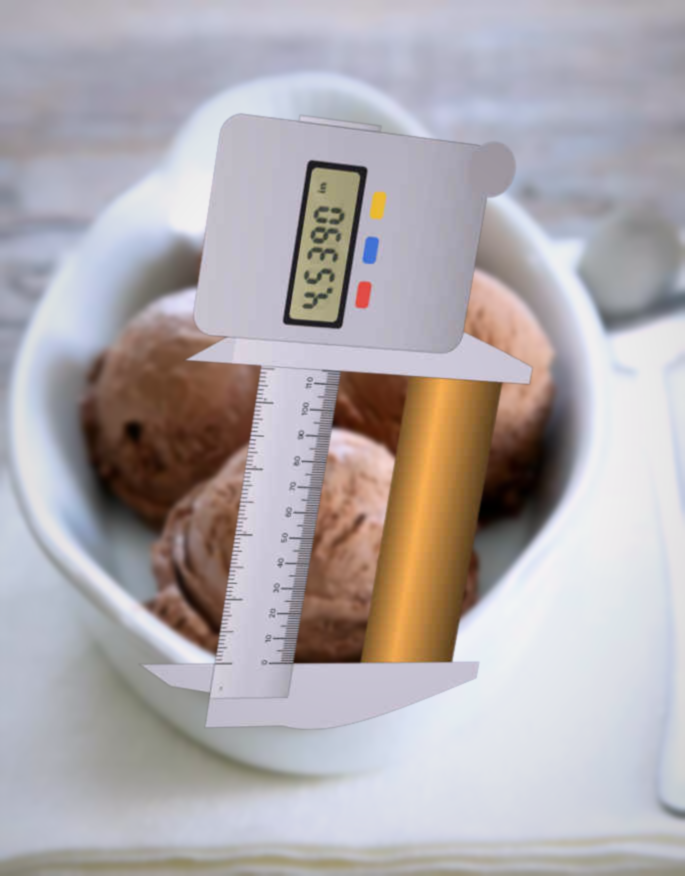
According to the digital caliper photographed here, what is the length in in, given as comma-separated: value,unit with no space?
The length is 4.5390,in
